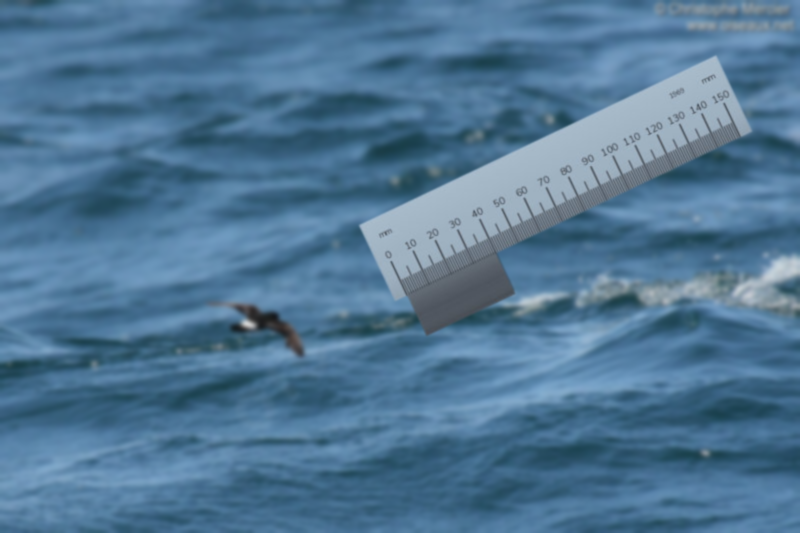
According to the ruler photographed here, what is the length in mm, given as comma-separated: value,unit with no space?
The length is 40,mm
